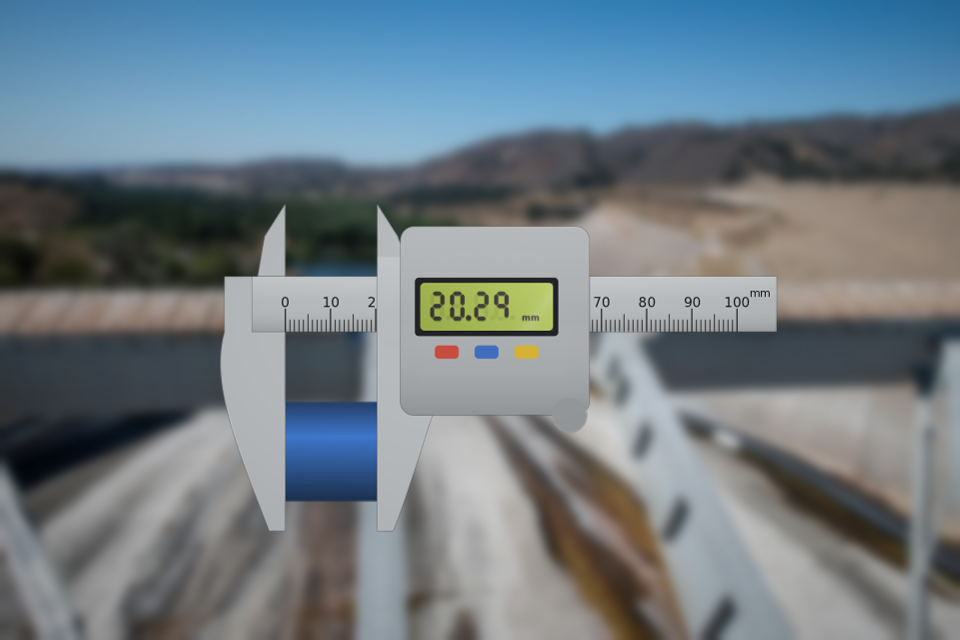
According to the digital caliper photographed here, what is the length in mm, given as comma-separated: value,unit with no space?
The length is 20.29,mm
